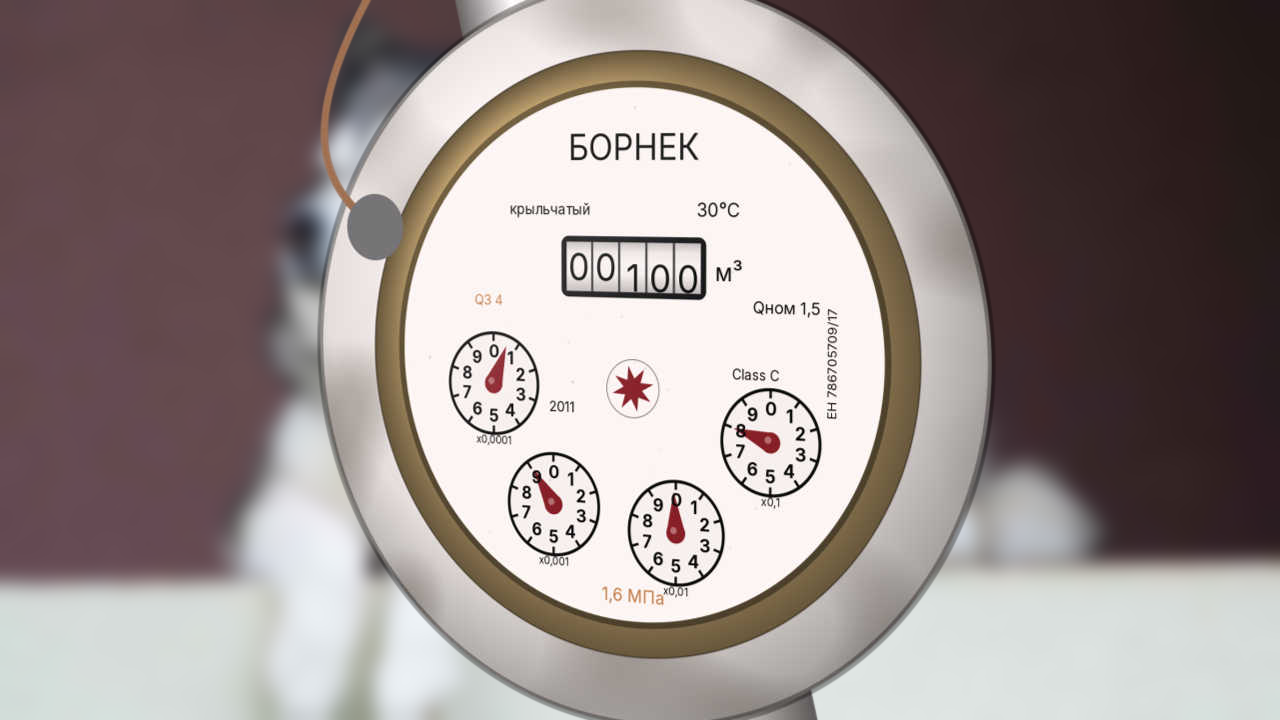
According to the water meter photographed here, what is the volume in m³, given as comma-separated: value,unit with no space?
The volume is 99.7990,m³
